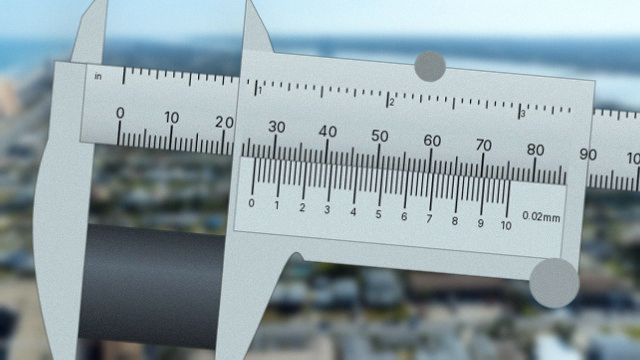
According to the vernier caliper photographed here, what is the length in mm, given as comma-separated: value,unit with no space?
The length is 26.5,mm
